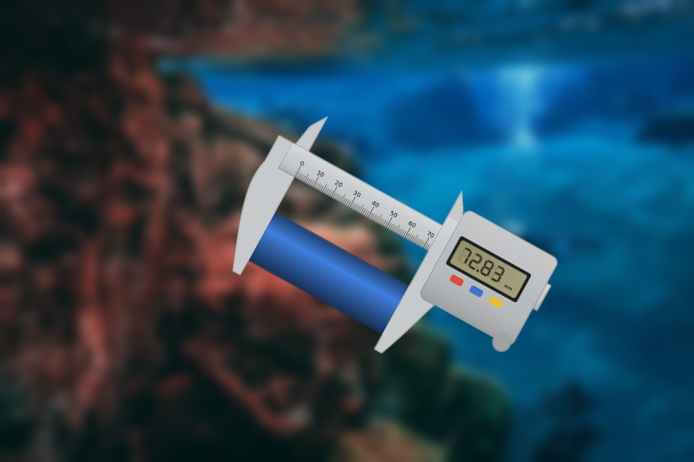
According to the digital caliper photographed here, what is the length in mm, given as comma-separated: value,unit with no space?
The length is 72.83,mm
